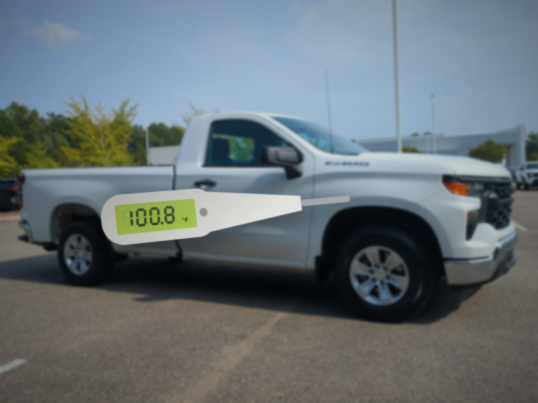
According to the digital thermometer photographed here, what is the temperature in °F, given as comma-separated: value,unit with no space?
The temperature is 100.8,°F
